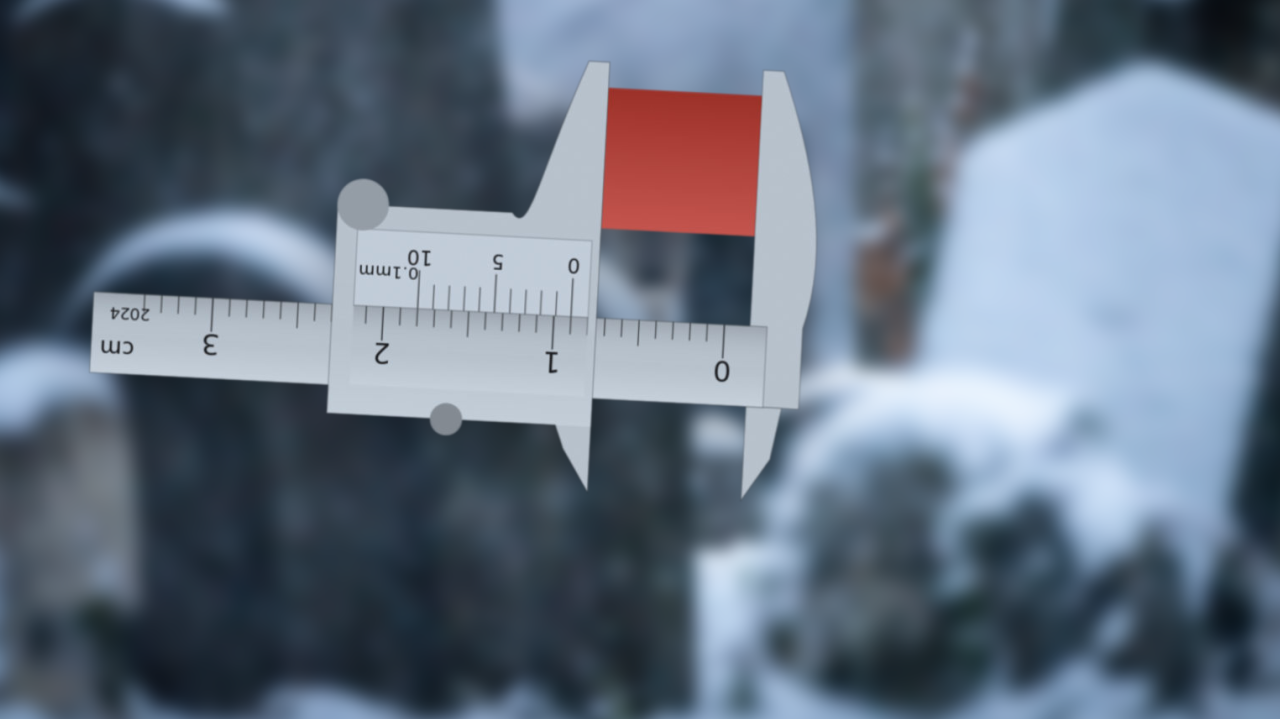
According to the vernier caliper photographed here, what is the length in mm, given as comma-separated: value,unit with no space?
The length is 9.0,mm
